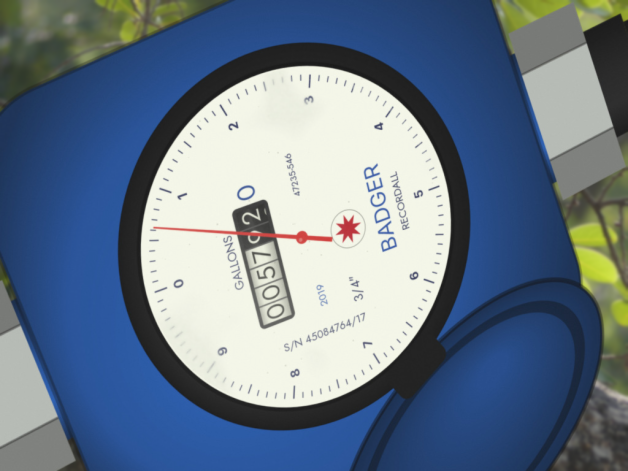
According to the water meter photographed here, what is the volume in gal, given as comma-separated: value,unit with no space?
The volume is 57920.6,gal
